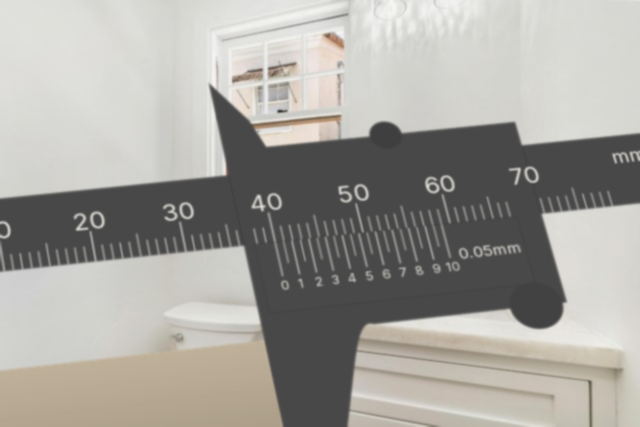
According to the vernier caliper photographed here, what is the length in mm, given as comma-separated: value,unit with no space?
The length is 40.0,mm
